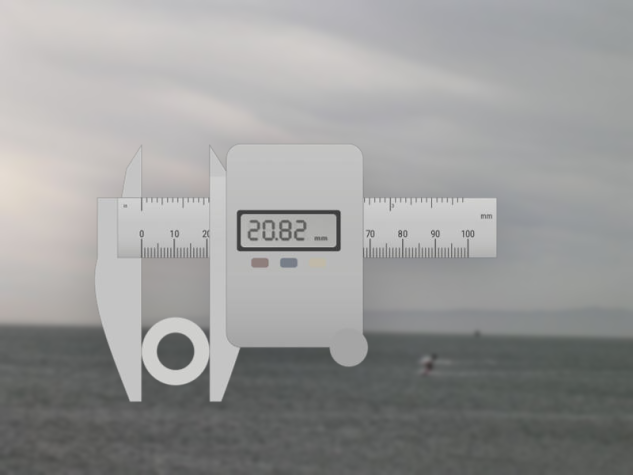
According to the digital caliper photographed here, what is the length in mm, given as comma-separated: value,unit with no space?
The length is 20.82,mm
